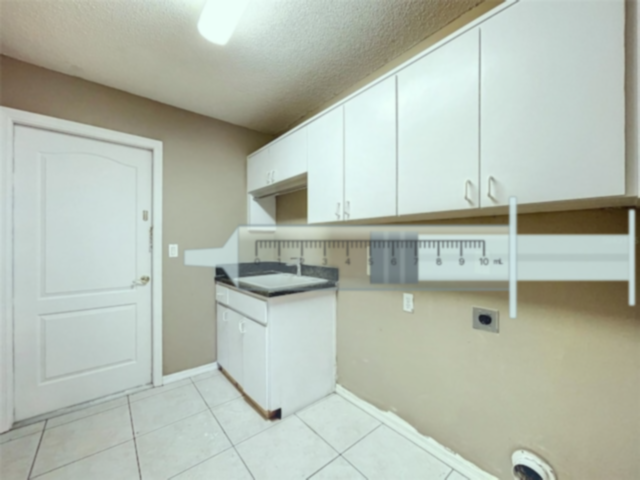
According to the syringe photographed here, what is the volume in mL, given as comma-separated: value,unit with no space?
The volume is 5,mL
